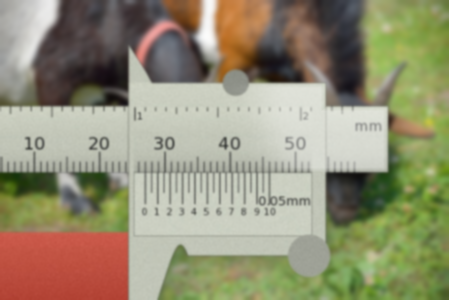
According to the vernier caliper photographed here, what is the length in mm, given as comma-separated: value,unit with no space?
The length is 27.0,mm
